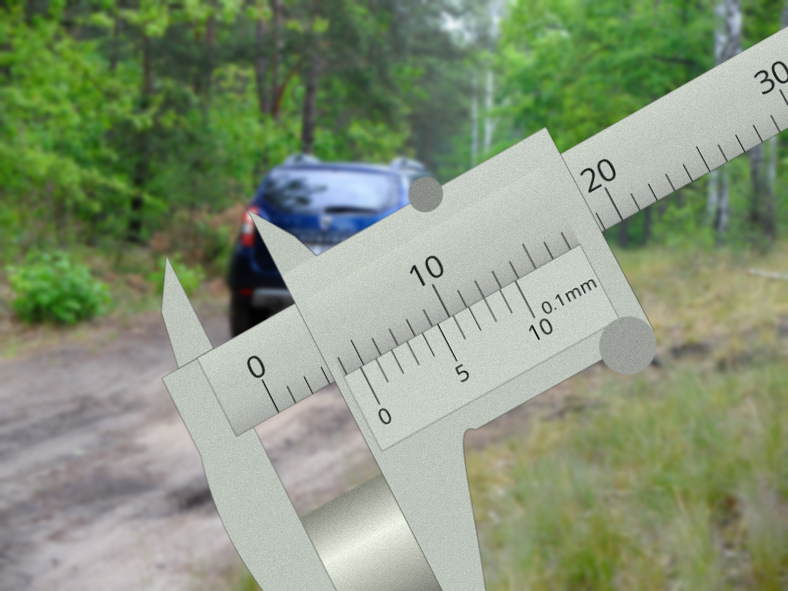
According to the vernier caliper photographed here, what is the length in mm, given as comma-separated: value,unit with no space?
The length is 4.8,mm
